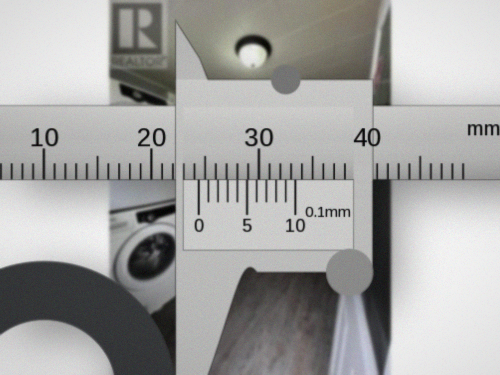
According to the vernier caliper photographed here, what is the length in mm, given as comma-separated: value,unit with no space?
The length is 24.4,mm
